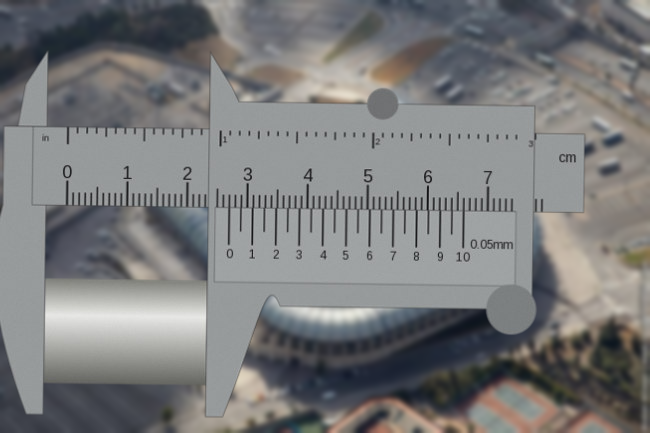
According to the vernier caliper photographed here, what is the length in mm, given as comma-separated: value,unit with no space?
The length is 27.0,mm
